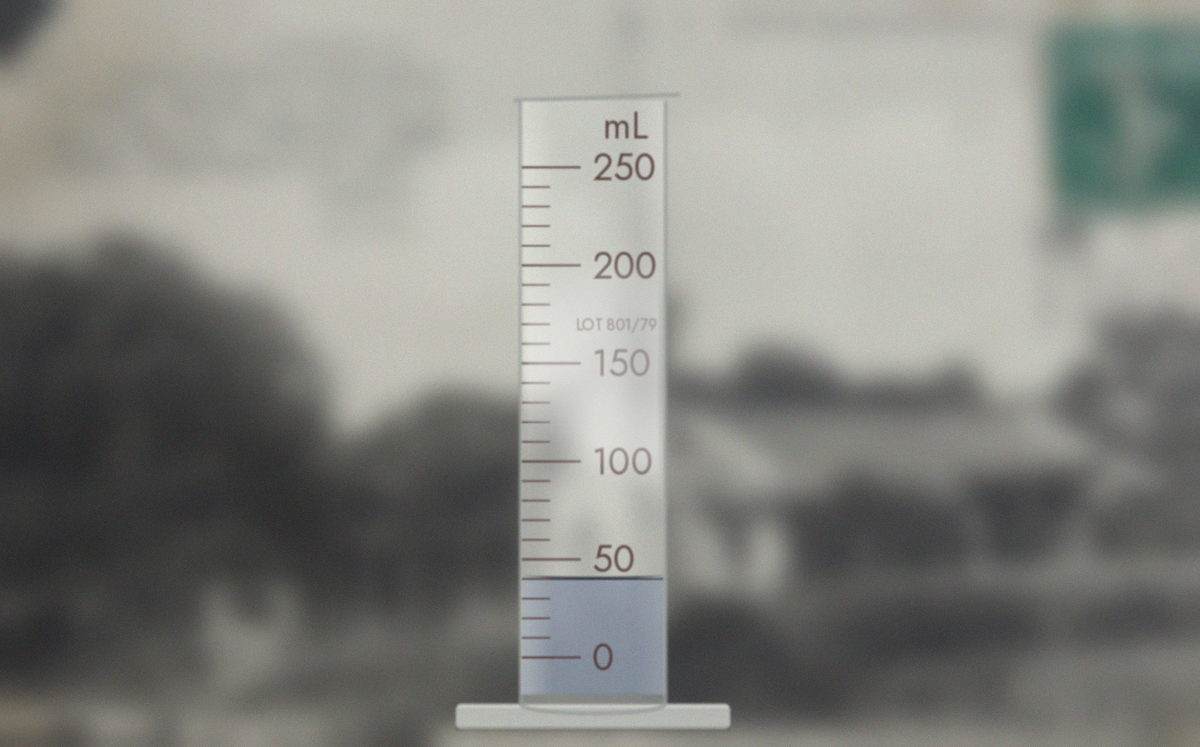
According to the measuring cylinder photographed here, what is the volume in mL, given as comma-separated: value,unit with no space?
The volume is 40,mL
